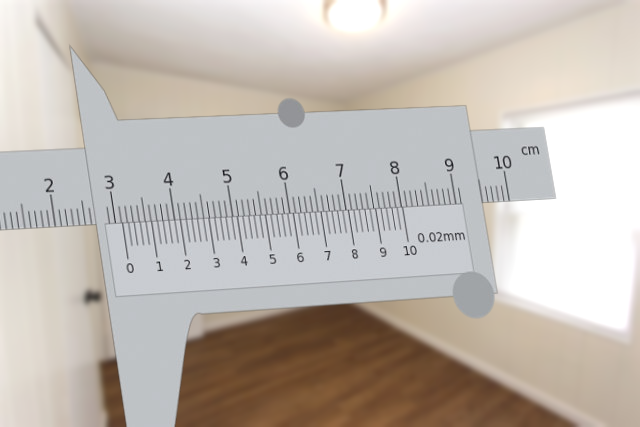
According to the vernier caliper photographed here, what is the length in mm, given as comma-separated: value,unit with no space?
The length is 31.2,mm
